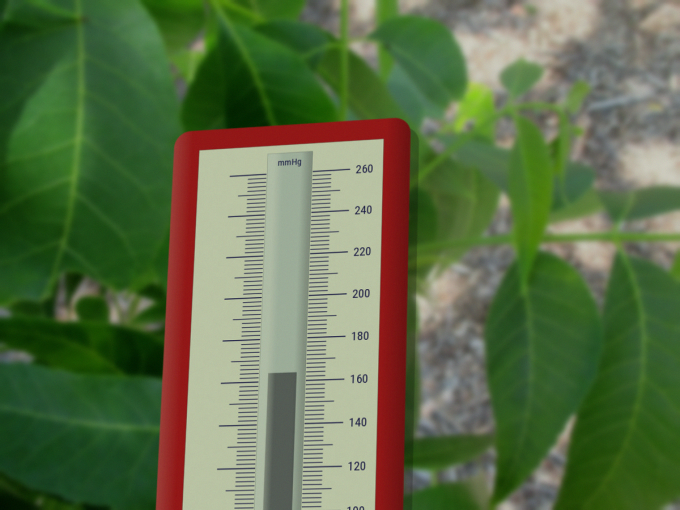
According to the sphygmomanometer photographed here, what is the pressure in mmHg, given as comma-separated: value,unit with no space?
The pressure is 164,mmHg
